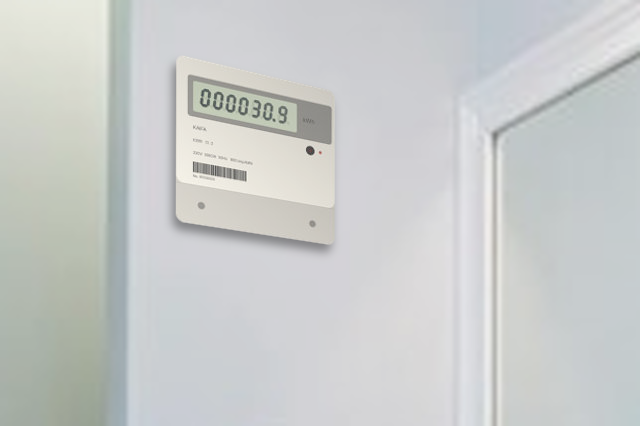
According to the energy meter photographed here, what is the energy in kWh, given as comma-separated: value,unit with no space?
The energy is 30.9,kWh
